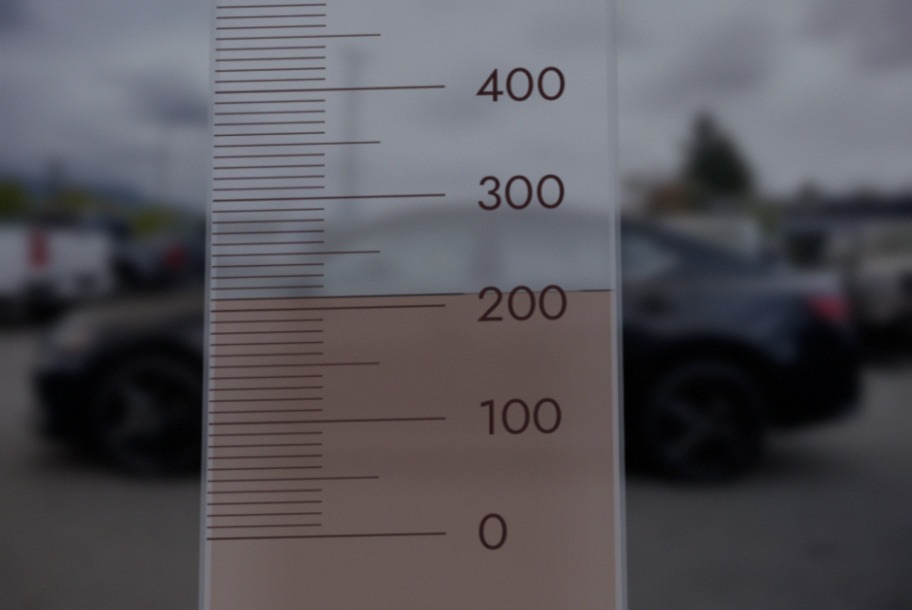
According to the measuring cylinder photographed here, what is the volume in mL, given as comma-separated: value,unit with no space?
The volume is 210,mL
